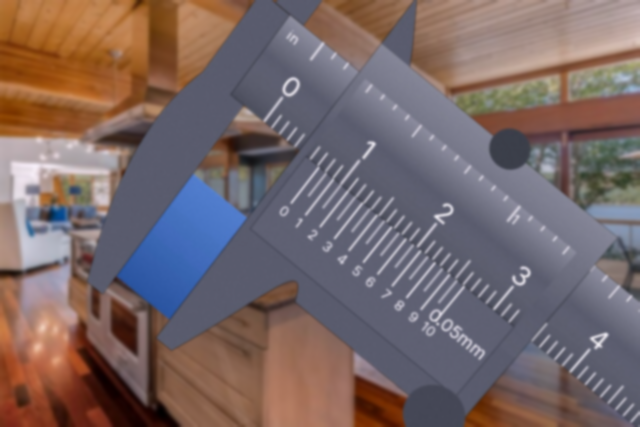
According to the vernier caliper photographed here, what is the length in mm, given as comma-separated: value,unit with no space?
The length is 7.2,mm
